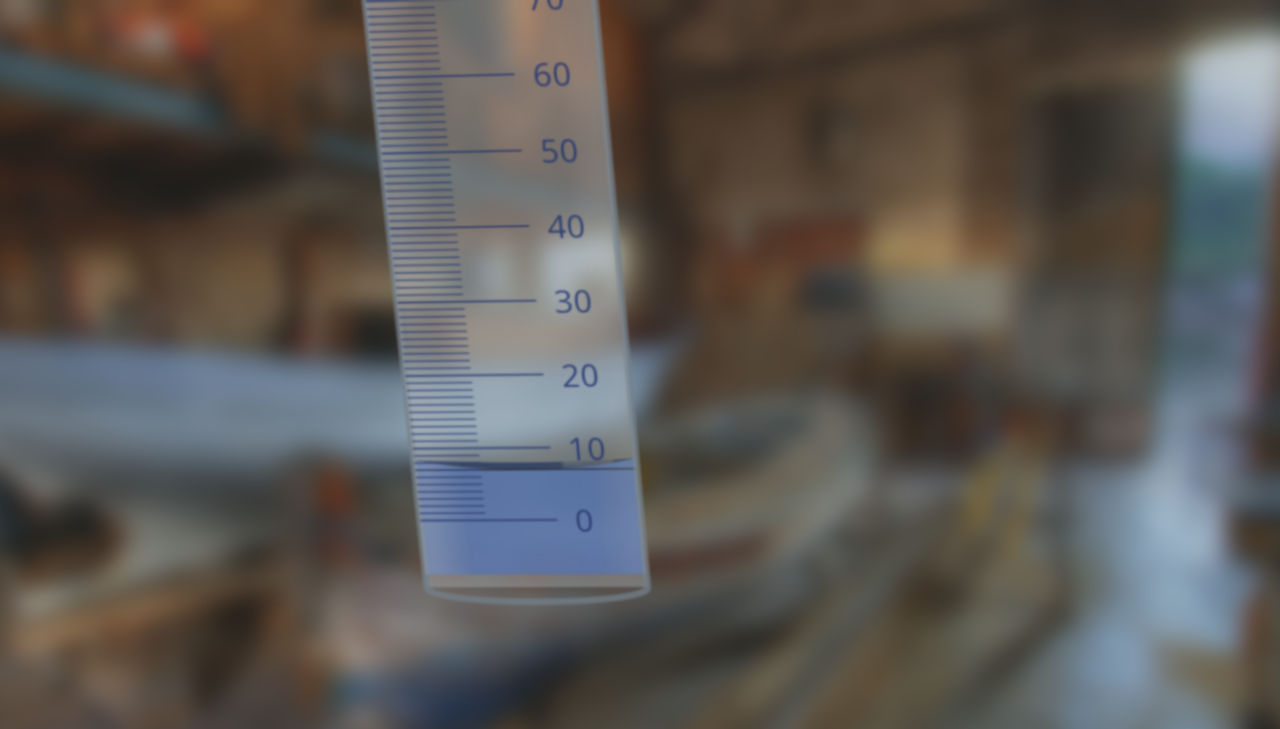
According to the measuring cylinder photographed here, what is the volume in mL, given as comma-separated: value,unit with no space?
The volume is 7,mL
